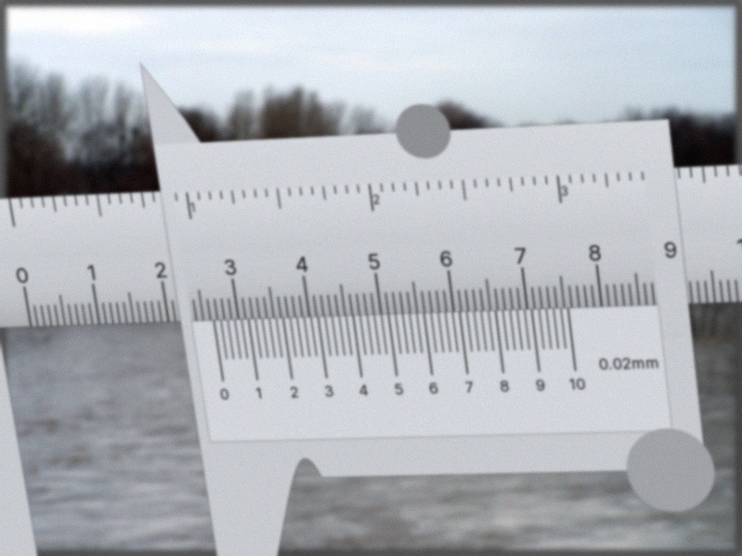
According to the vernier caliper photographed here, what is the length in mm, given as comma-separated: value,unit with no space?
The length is 26.5,mm
